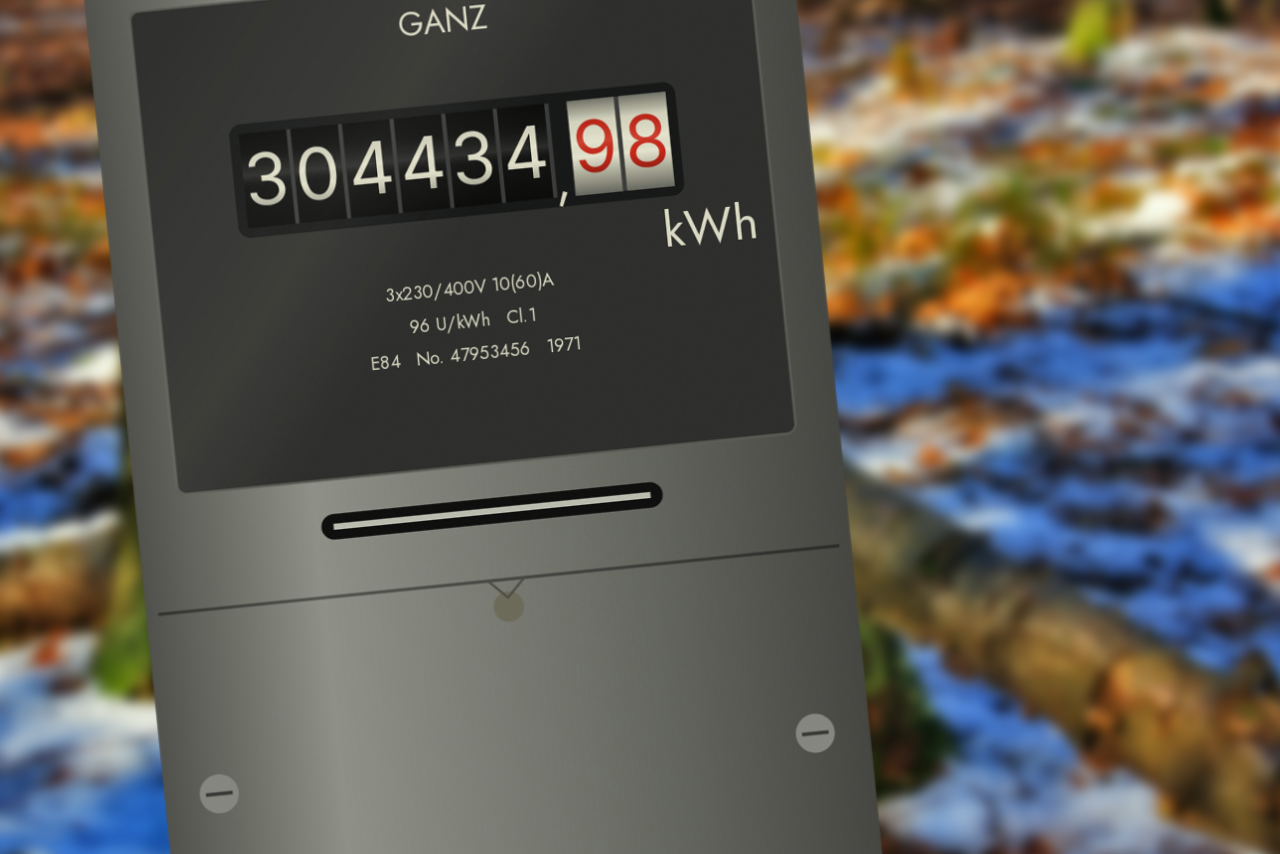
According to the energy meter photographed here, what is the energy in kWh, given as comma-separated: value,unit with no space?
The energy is 304434.98,kWh
